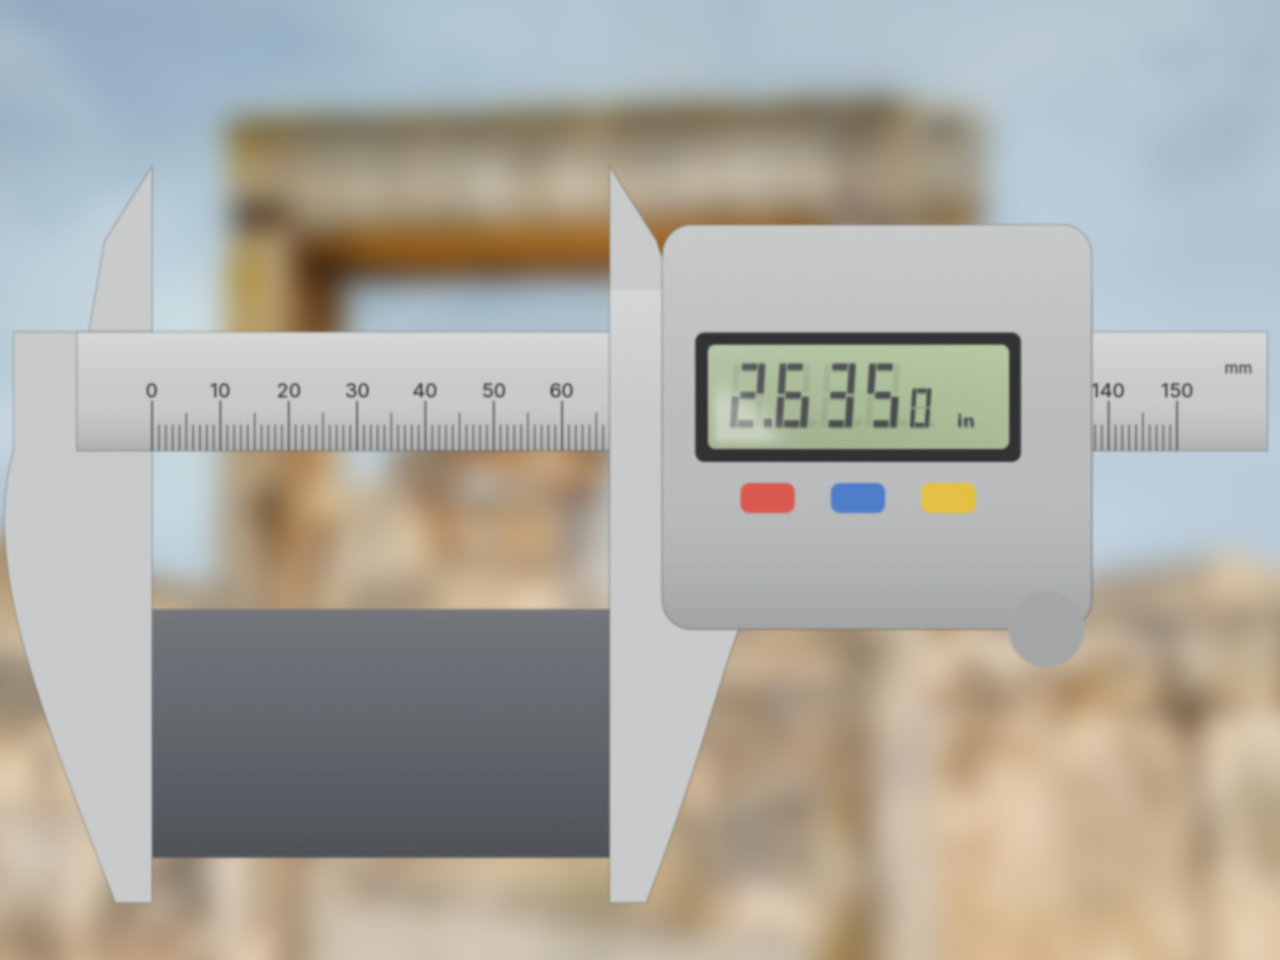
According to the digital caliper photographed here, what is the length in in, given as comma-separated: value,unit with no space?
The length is 2.6350,in
